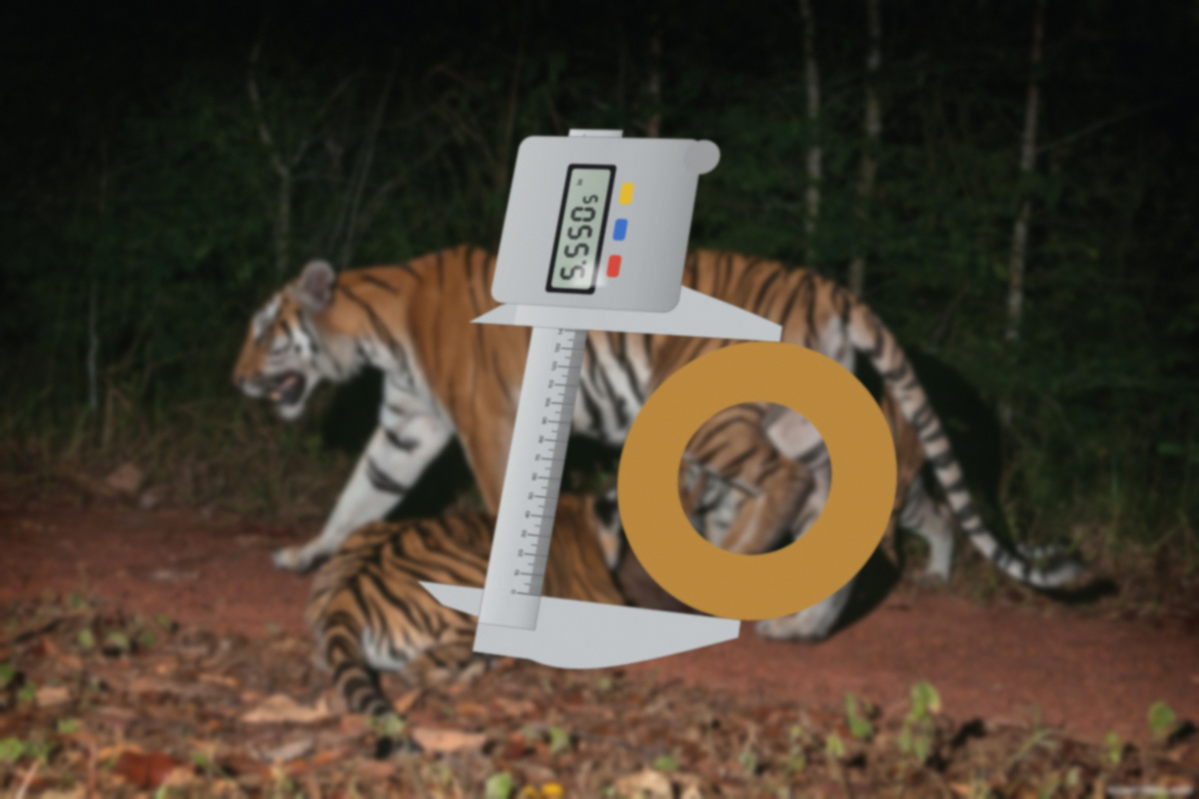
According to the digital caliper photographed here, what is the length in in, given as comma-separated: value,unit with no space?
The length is 5.5505,in
